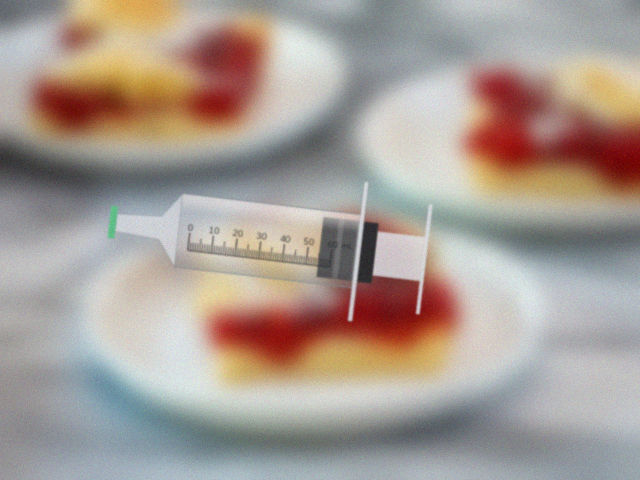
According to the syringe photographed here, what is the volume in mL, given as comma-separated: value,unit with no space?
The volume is 55,mL
